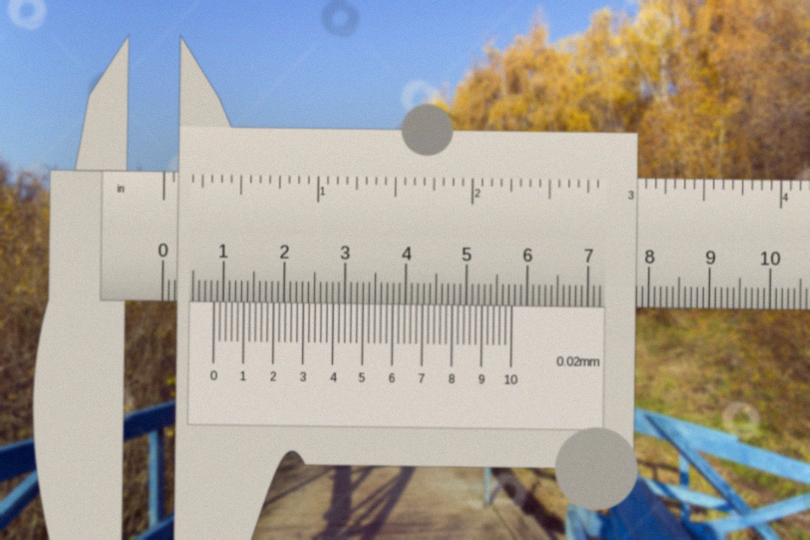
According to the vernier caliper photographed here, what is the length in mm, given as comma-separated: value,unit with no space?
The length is 8.5,mm
